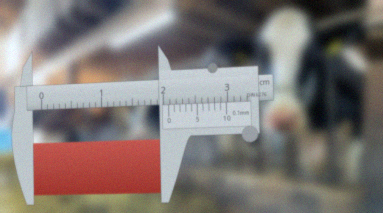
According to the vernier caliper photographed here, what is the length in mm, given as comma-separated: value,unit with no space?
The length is 20.8,mm
